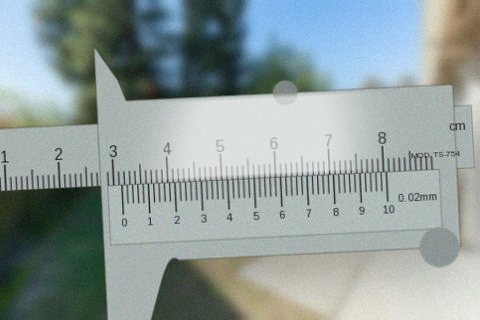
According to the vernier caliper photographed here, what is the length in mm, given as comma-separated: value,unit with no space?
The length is 31.5,mm
